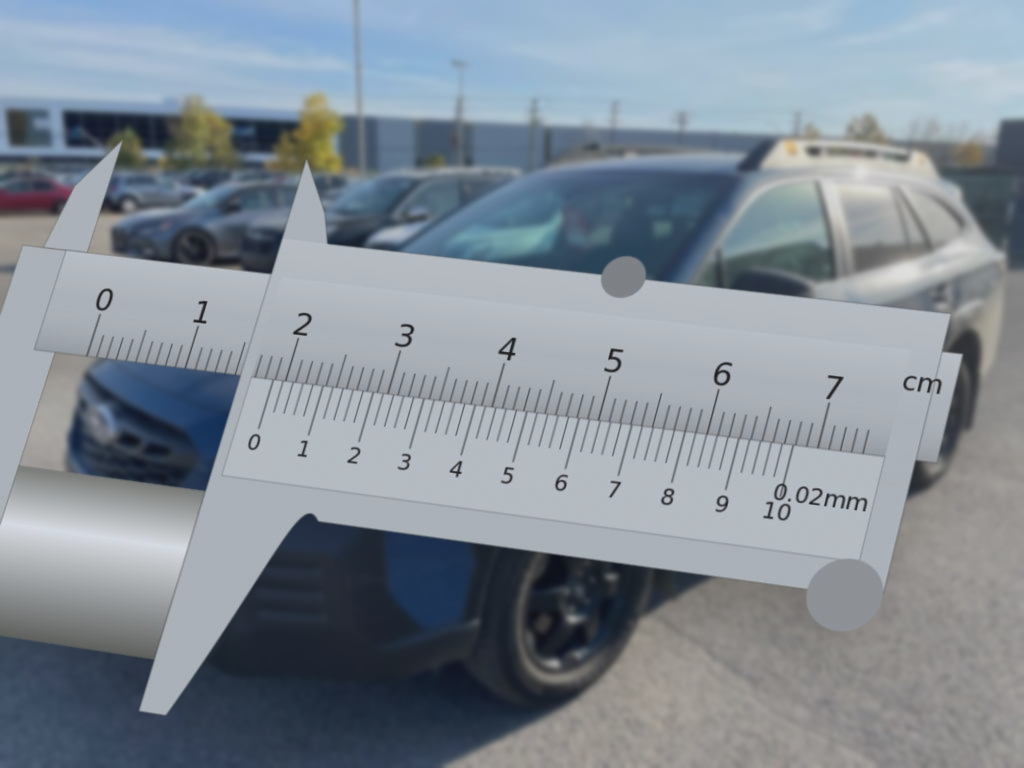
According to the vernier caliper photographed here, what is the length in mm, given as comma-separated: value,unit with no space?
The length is 18.8,mm
